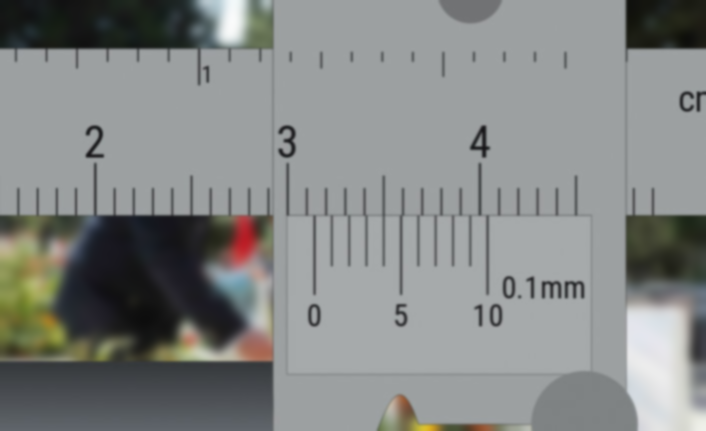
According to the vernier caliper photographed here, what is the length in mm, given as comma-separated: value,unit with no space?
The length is 31.4,mm
